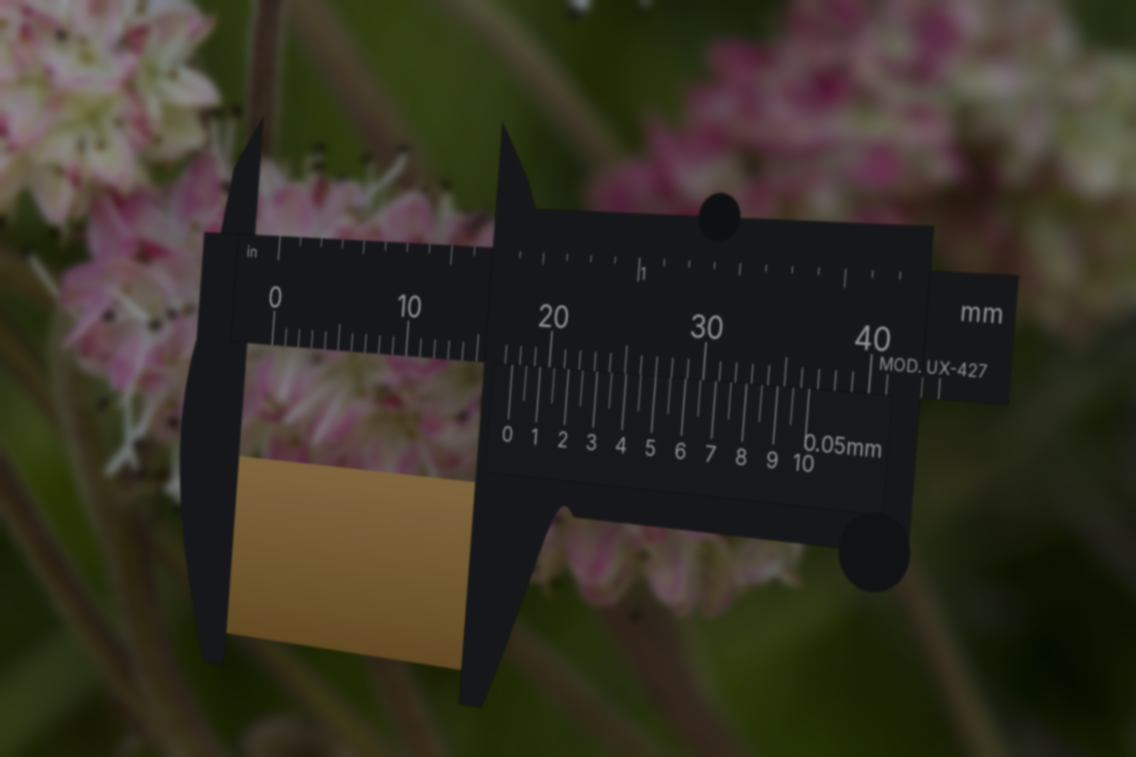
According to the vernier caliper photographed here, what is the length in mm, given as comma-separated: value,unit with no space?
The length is 17.5,mm
